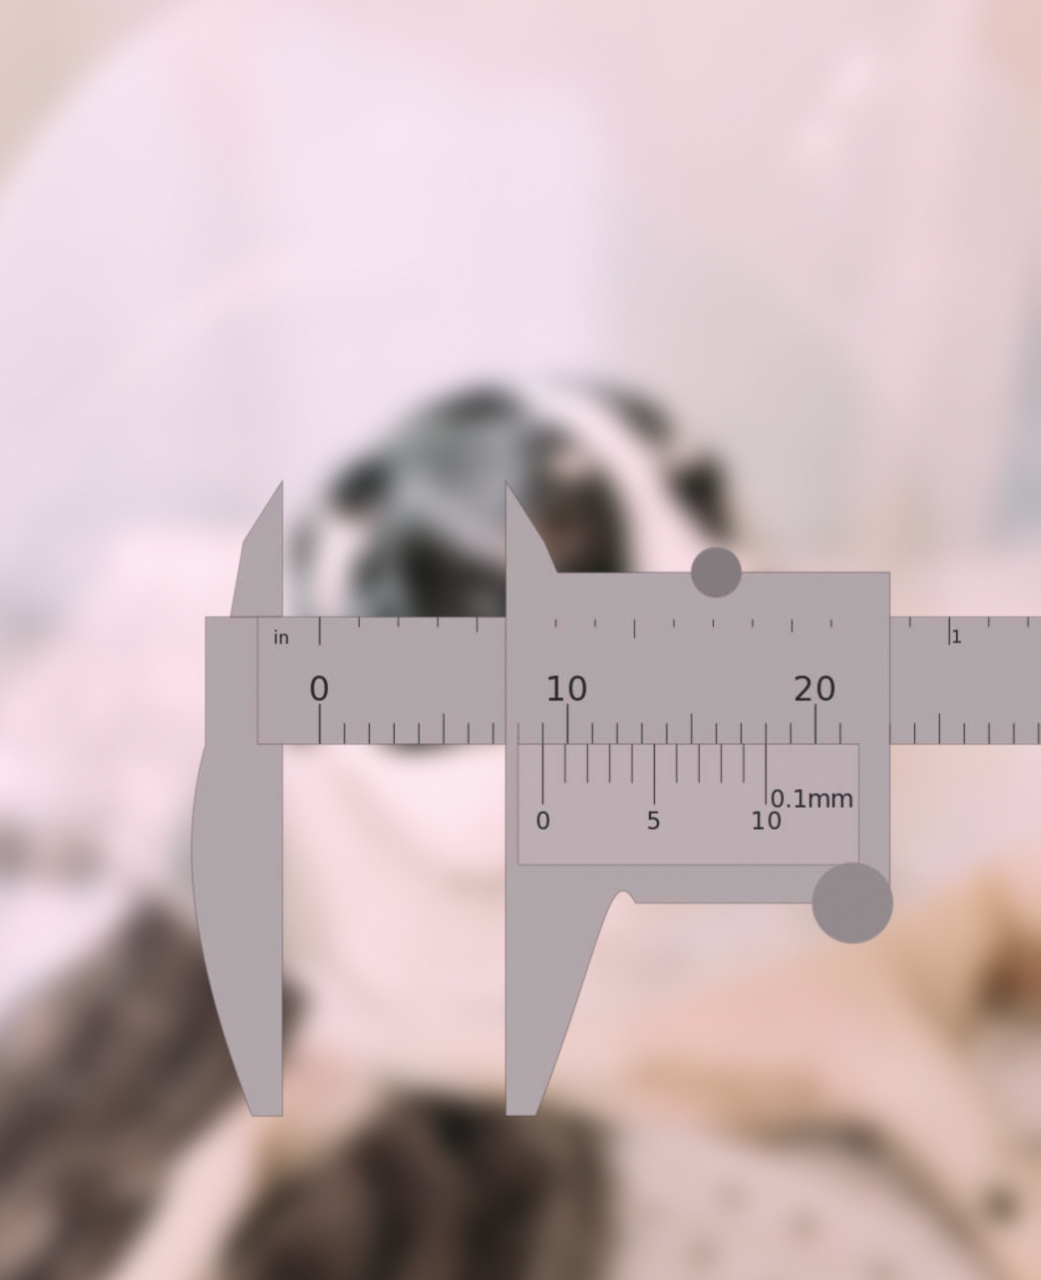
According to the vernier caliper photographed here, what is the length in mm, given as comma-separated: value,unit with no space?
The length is 9.0,mm
